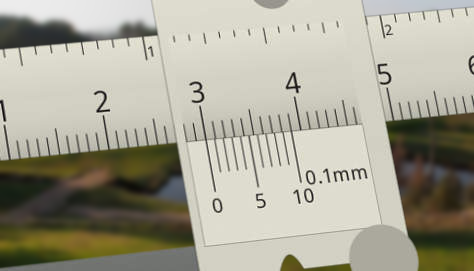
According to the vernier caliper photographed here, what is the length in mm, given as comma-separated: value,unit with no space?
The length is 30.0,mm
